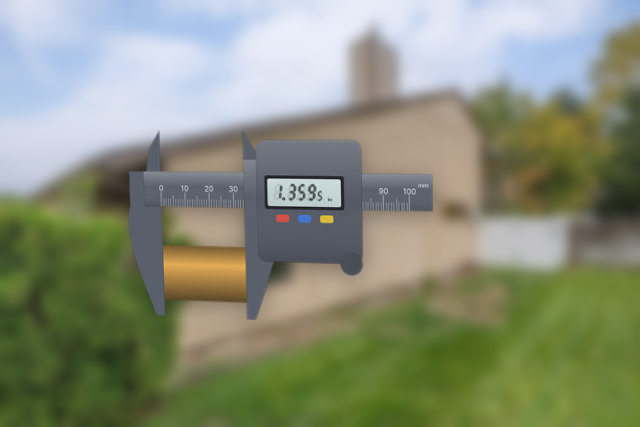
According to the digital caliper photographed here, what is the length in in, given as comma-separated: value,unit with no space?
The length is 1.3595,in
